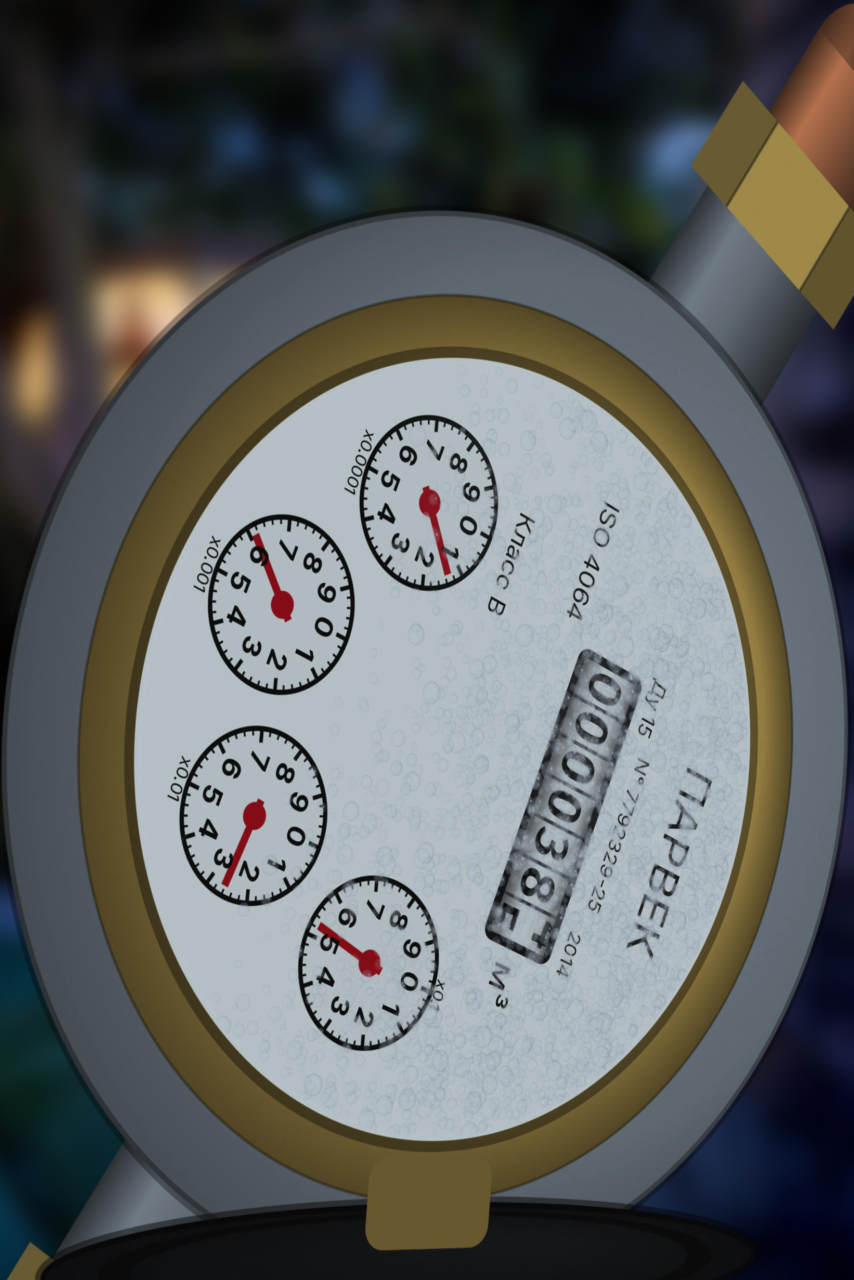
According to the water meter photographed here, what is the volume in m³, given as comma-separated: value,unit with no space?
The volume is 384.5261,m³
